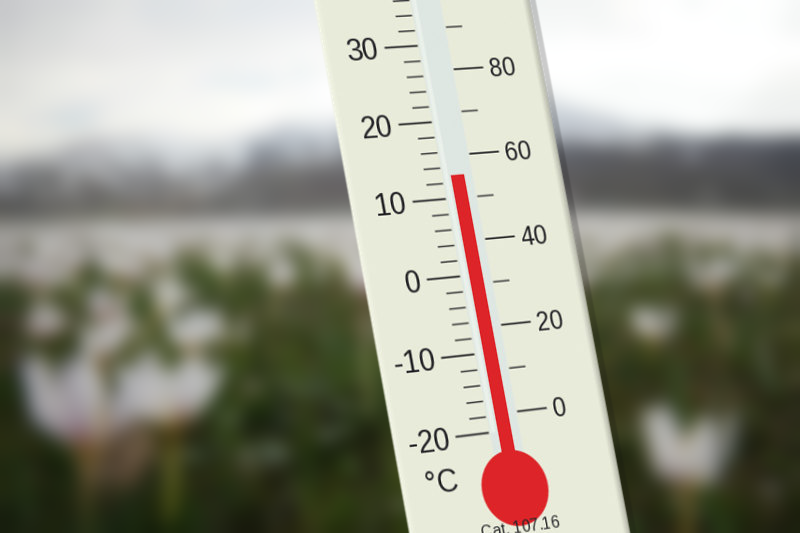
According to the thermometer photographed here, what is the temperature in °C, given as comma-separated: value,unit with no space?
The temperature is 13,°C
